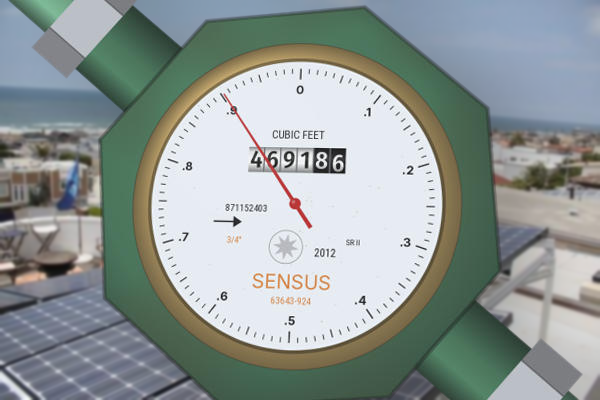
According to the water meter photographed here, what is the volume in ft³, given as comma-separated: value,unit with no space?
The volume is 469185.90,ft³
